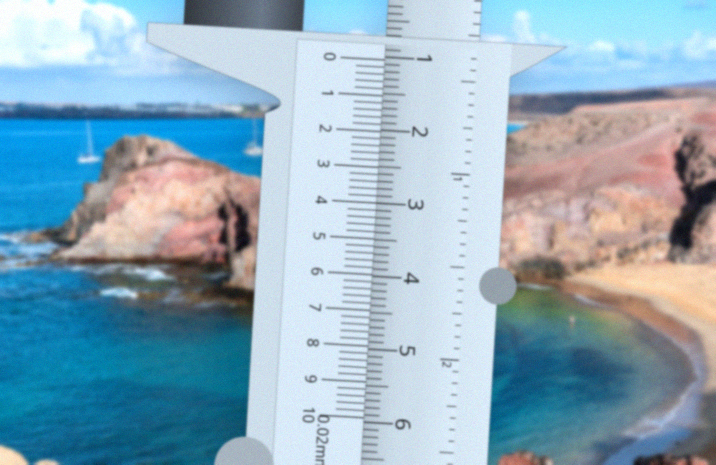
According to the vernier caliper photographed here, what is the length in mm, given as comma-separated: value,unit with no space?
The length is 10.4,mm
